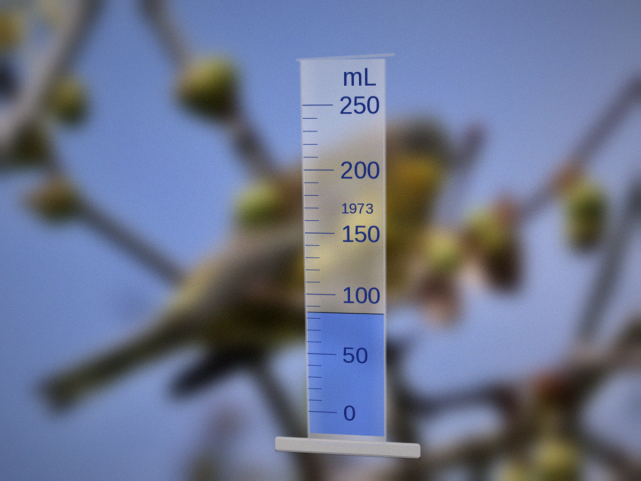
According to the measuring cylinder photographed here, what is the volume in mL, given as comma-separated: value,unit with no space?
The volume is 85,mL
